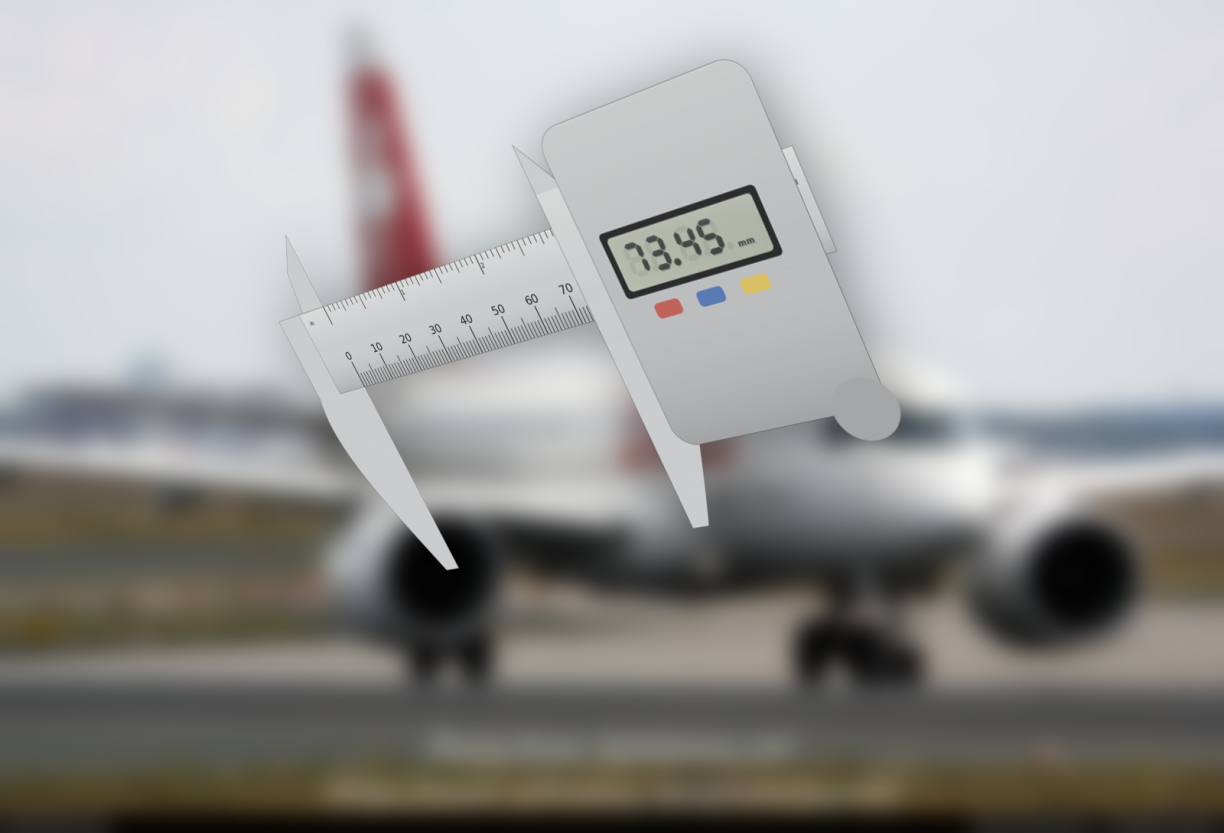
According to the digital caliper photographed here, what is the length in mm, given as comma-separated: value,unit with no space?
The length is 73.45,mm
